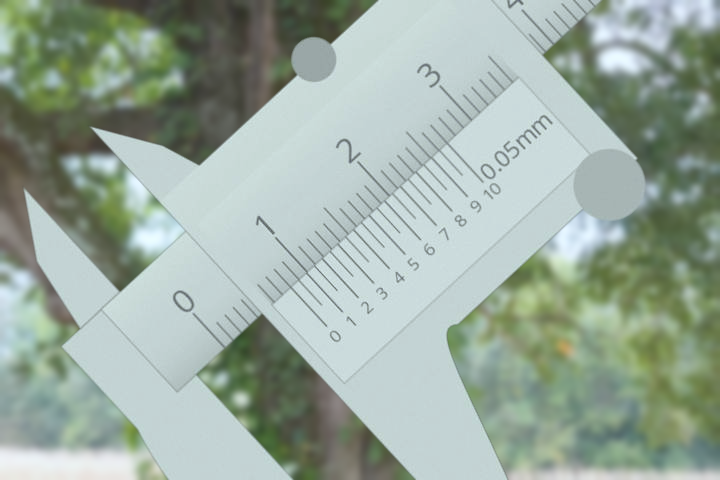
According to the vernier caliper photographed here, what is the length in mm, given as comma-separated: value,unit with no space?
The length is 8.0,mm
